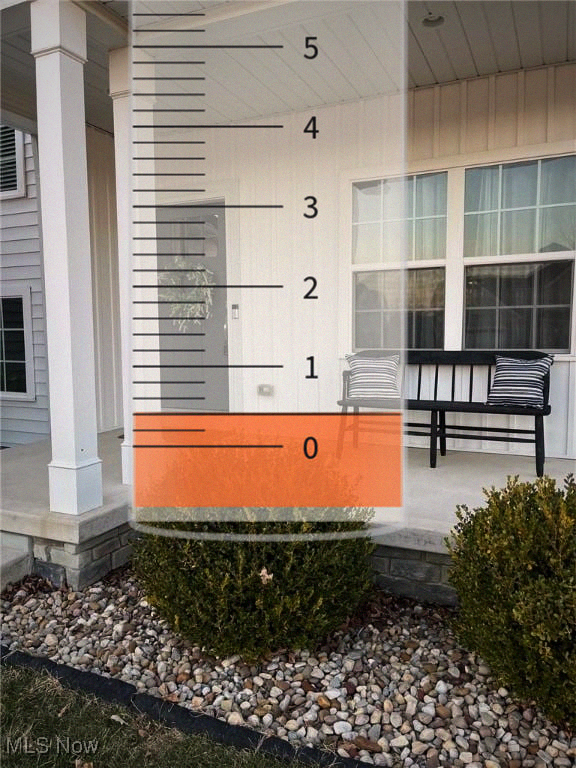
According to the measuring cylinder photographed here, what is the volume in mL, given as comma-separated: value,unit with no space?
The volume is 0.4,mL
